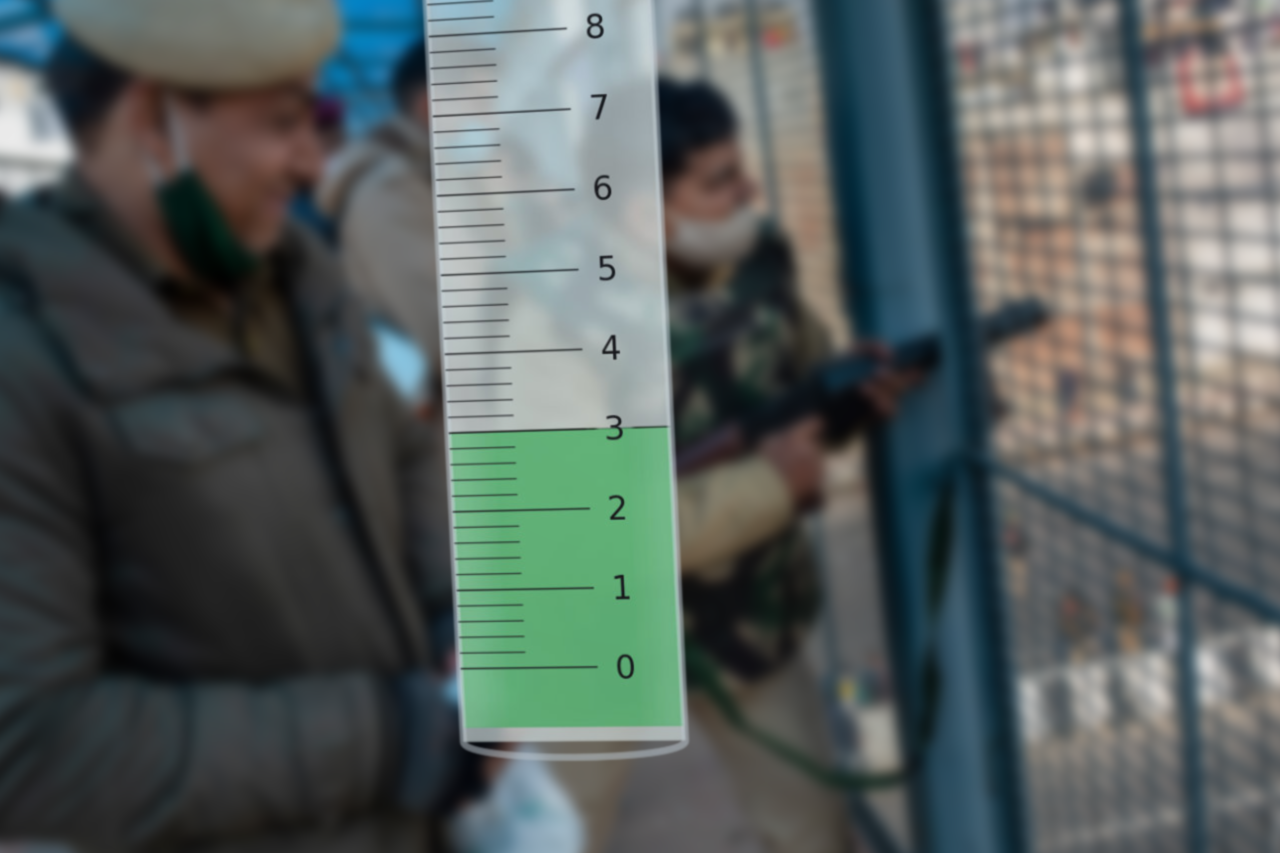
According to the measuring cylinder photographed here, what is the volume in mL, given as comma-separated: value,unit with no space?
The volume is 3,mL
